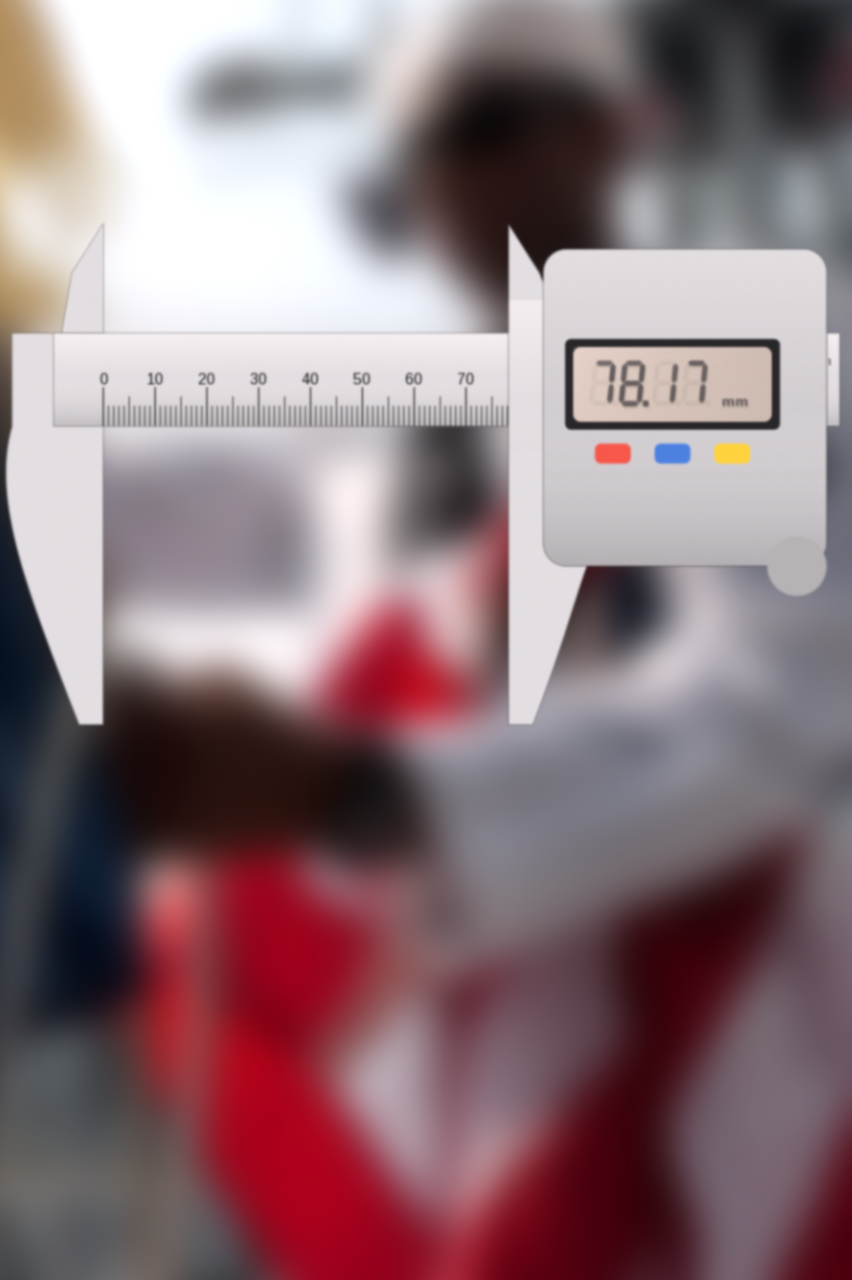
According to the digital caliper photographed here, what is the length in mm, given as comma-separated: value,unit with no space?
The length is 78.17,mm
